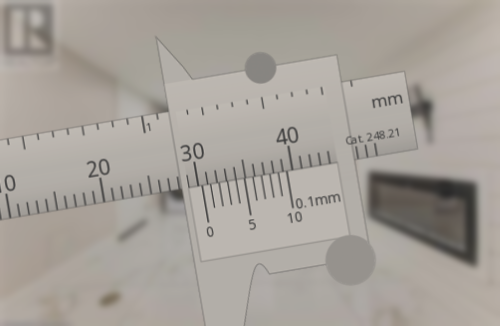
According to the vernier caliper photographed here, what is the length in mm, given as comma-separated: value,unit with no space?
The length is 30.4,mm
